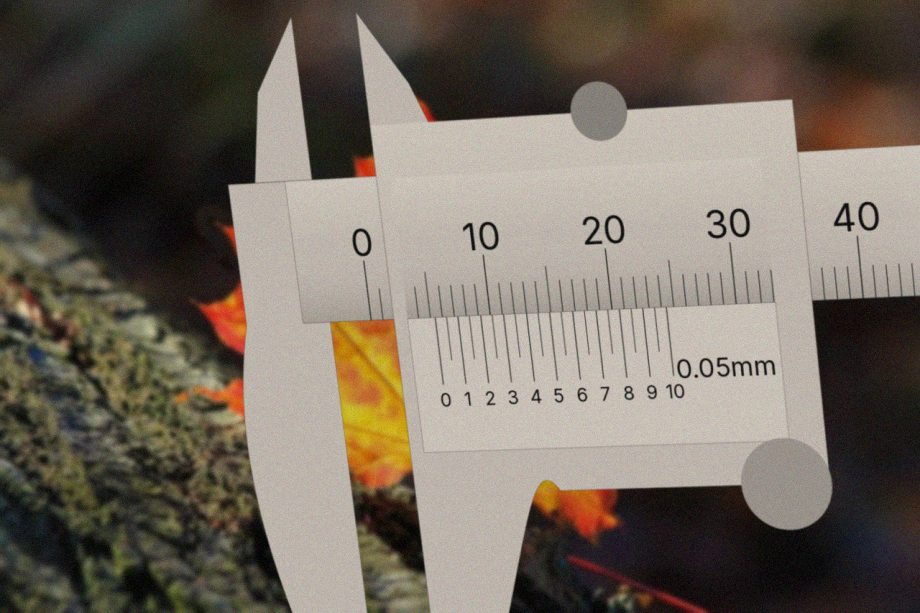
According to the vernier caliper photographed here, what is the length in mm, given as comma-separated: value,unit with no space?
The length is 5.4,mm
